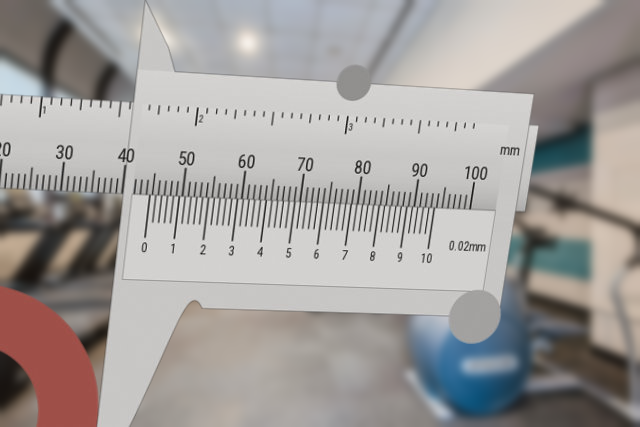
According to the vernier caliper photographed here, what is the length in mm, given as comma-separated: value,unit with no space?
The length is 44.6,mm
